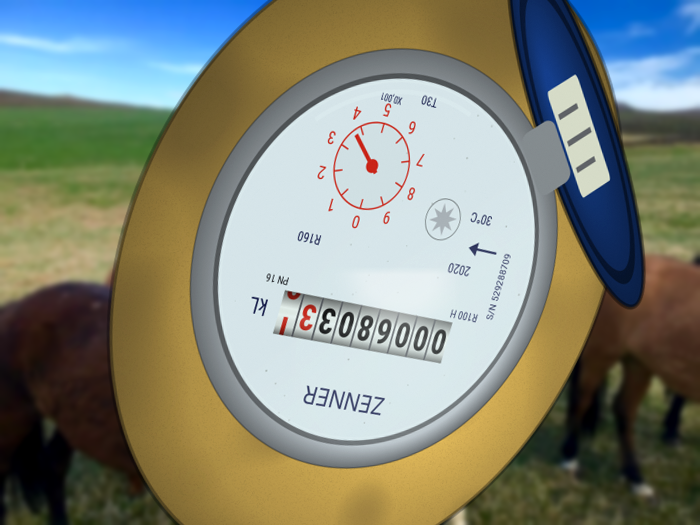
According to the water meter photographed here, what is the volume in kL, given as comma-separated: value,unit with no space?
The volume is 6803.313,kL
